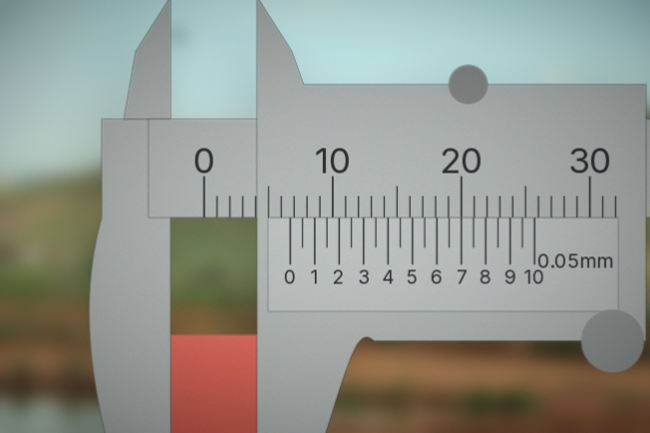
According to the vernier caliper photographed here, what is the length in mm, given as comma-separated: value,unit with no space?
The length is 6.7,mm
